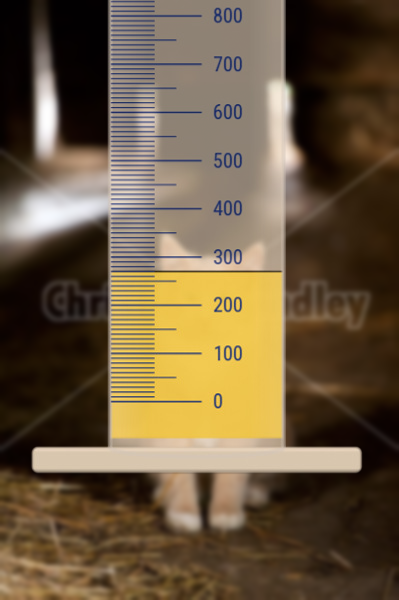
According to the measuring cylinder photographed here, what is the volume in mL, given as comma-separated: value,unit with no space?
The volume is 270,mL
